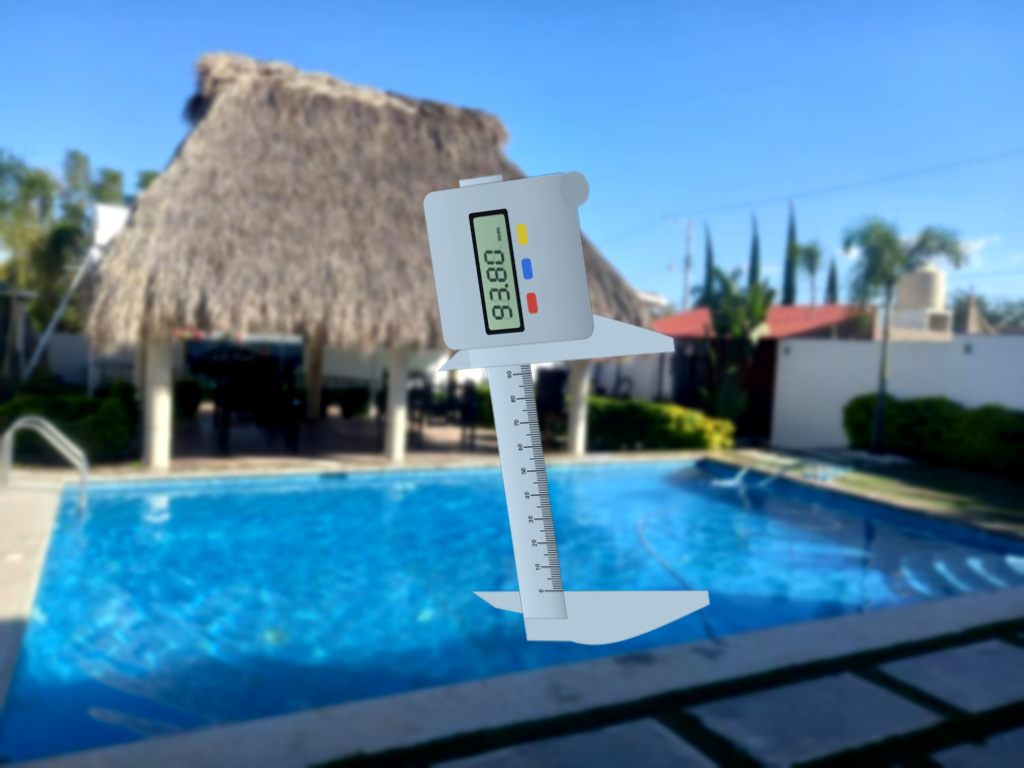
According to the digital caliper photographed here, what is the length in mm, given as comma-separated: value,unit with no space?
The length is 93.80,mm
